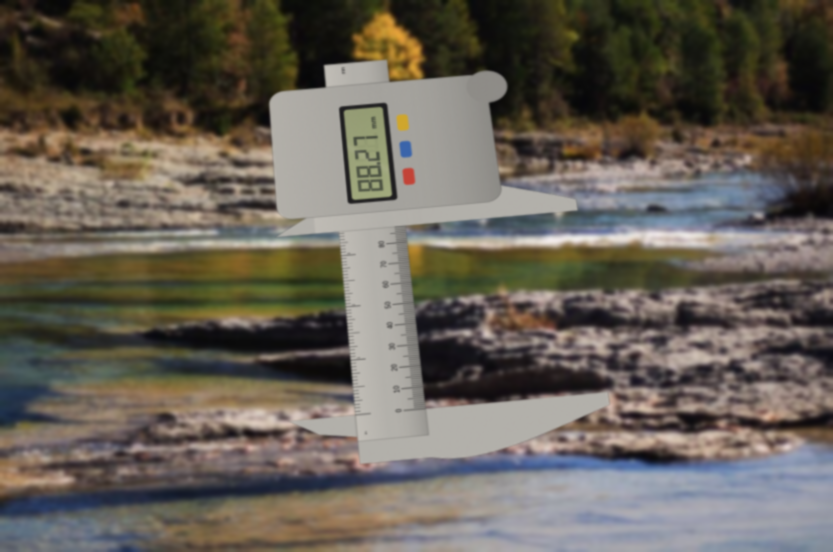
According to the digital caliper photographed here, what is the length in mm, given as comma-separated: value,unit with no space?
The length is 88.27,mm
